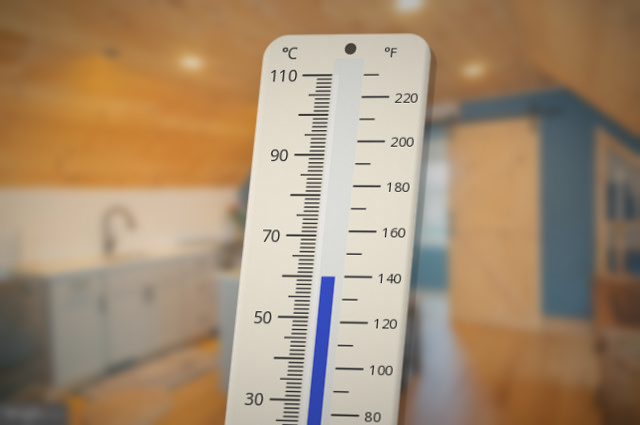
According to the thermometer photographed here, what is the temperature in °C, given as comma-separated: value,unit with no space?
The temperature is 60,°C
